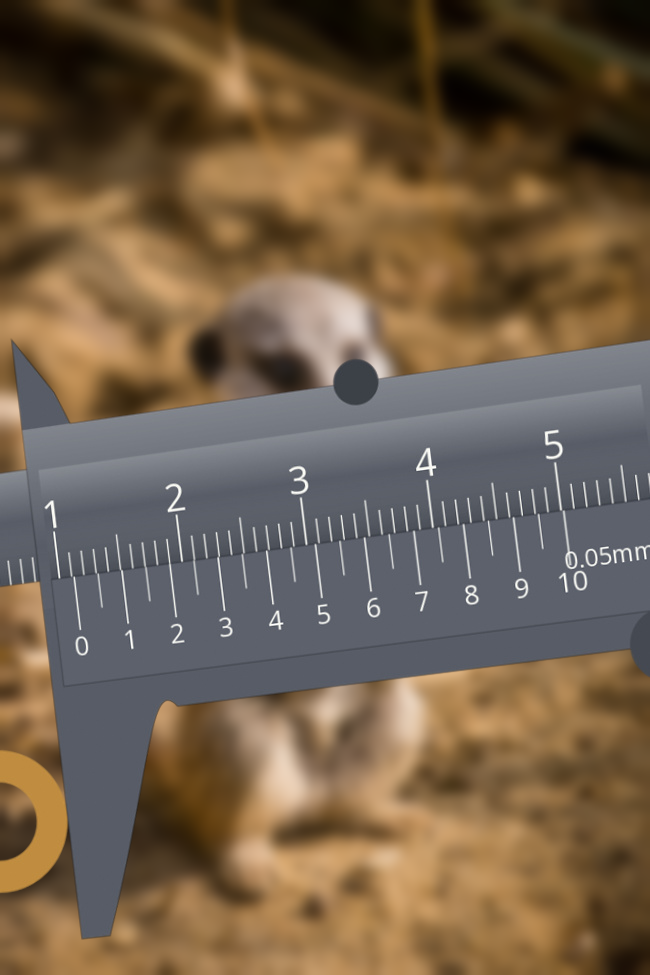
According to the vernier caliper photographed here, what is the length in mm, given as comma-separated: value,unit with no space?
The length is 11.2,mm
